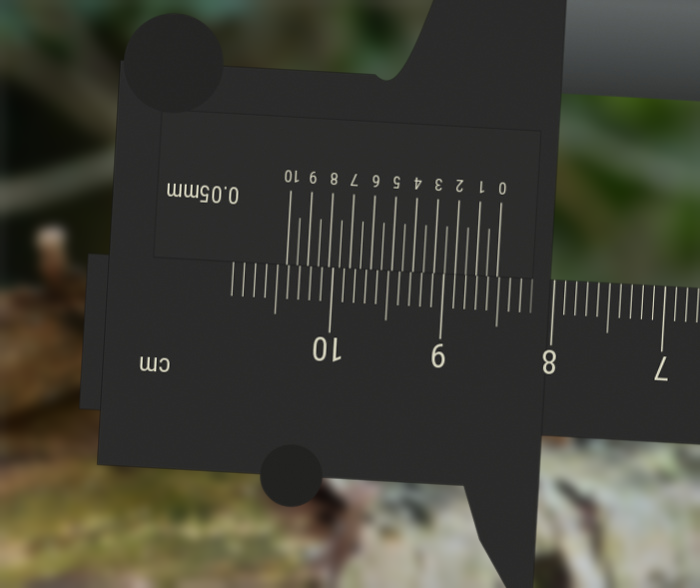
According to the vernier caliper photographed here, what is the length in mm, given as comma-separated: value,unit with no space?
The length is 85.2,mm
